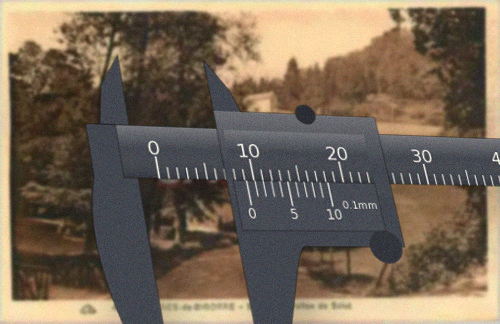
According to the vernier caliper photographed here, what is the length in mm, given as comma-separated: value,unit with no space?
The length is 9.2,mm
